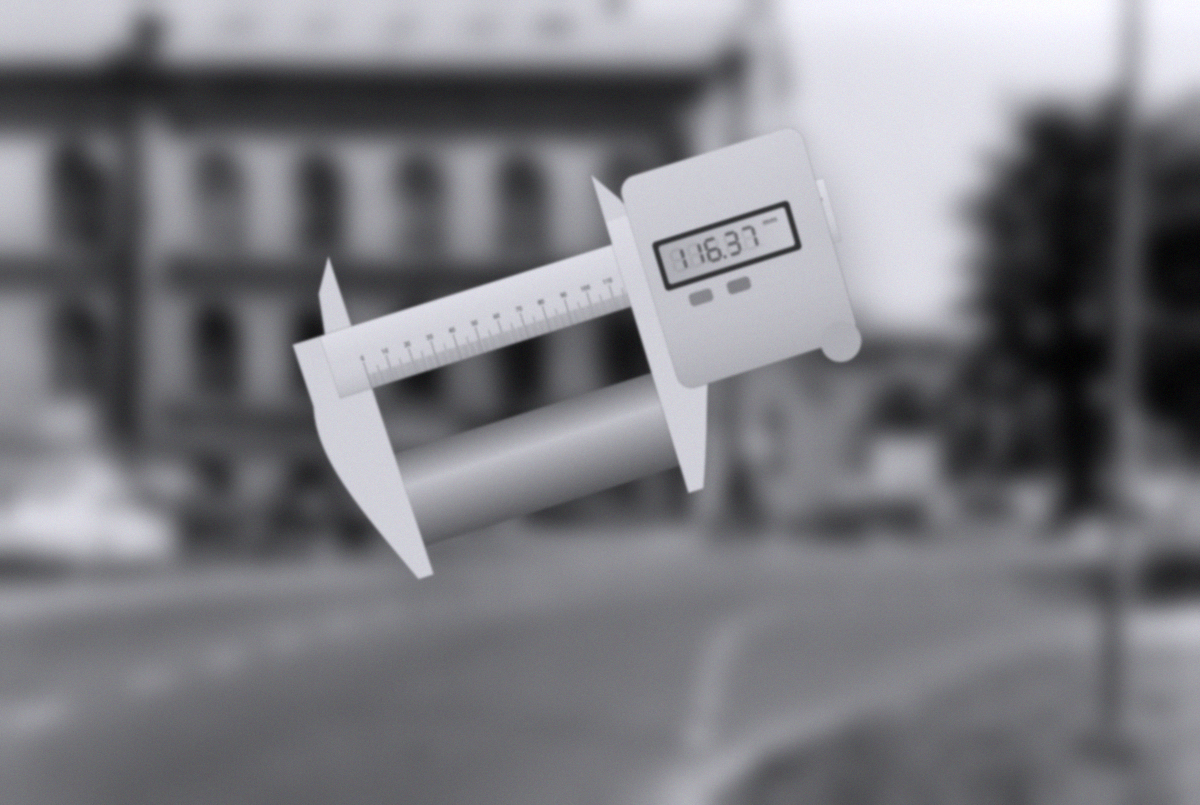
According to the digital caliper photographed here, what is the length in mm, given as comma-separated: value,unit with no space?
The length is 116.37,mm
